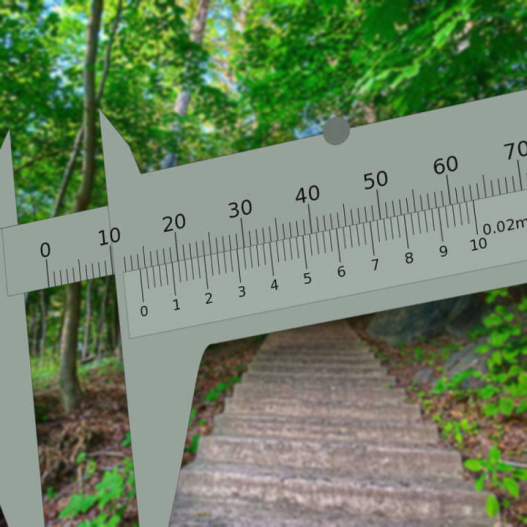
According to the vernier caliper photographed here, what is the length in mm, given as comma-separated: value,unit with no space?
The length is 14.2,mm
